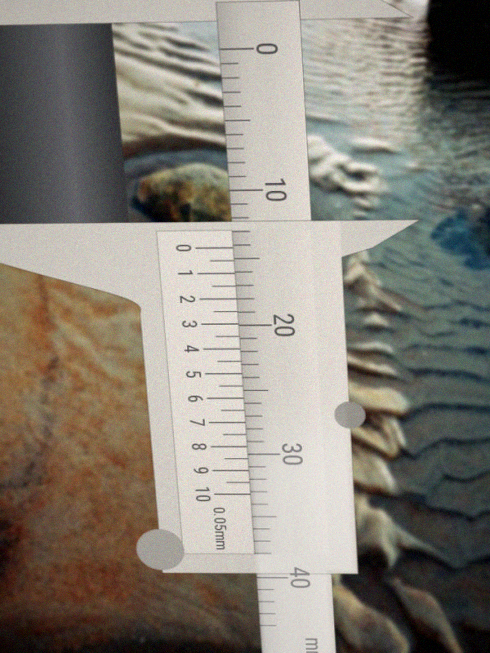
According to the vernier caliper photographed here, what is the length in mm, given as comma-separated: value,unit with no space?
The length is 14.2,mm
